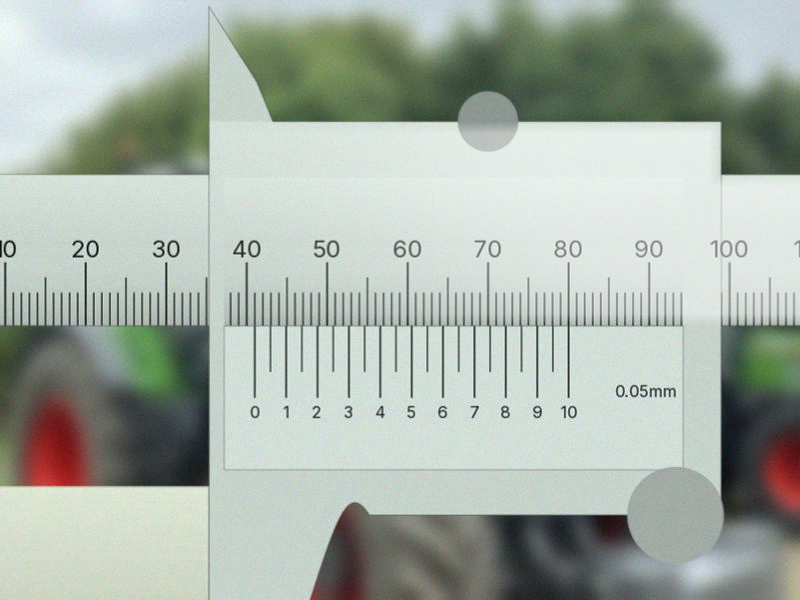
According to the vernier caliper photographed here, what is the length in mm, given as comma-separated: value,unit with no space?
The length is 41.0,mm
